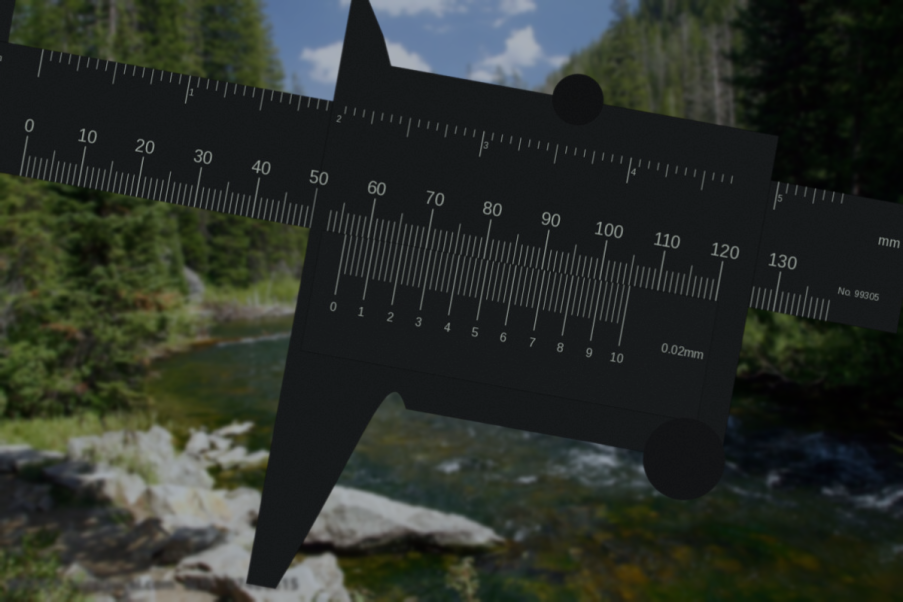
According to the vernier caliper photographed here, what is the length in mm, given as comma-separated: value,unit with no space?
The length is 56.2,mm
